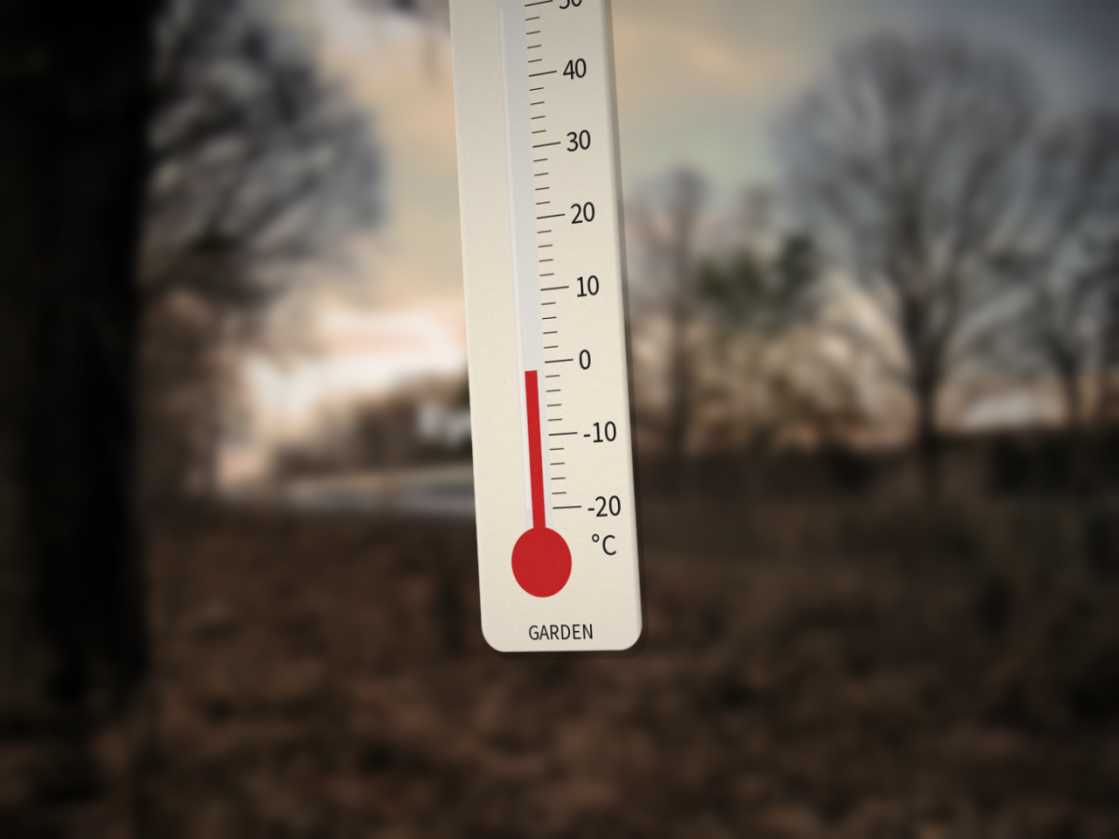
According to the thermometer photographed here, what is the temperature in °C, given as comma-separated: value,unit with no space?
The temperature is -1,°C
